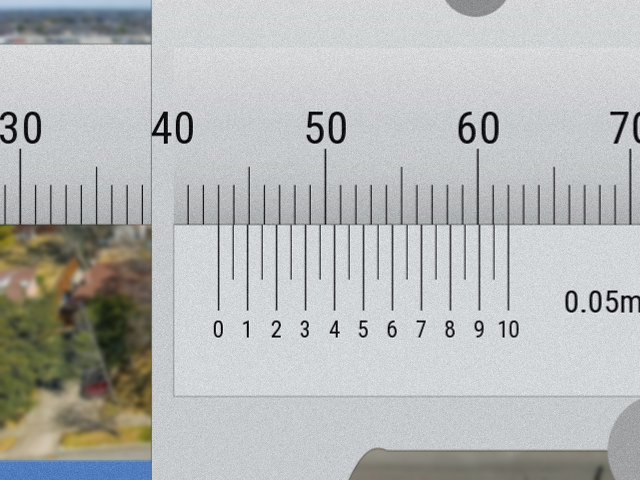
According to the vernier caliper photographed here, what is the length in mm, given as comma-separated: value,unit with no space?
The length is 43.0,mm
